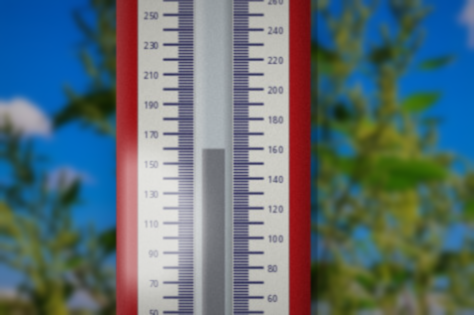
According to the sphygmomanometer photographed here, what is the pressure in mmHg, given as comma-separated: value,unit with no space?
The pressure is 160,mmHg
